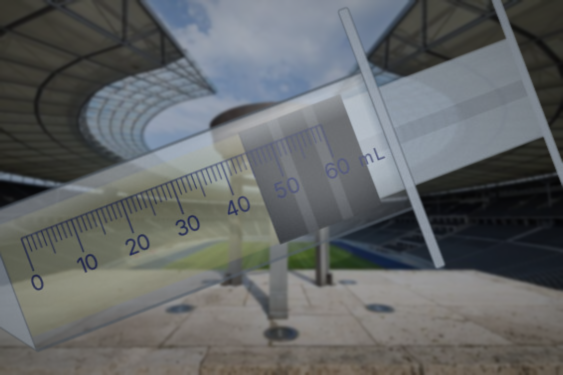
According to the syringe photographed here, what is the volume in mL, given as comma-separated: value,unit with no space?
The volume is 45,mL
